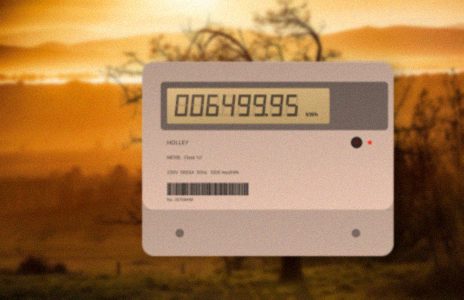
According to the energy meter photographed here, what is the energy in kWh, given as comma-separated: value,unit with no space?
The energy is 6499.95,kWh
